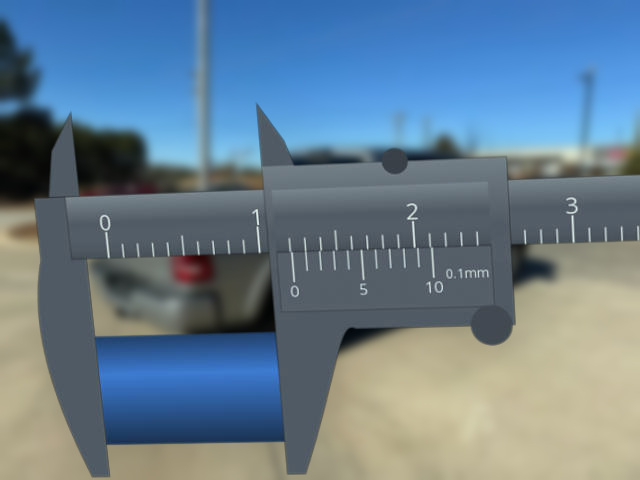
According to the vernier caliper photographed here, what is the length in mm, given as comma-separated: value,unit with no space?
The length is 12.1,mm
